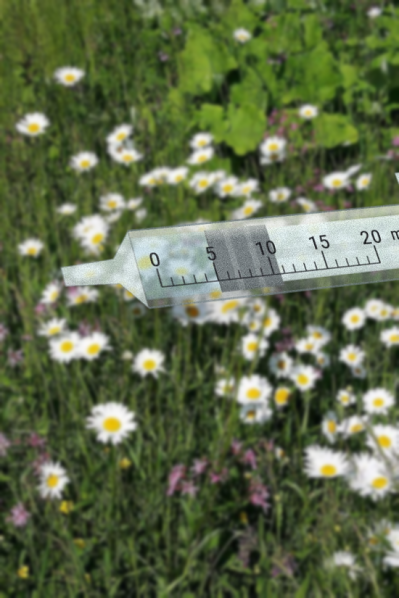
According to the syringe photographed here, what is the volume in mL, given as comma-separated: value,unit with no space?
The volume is 5,mL
